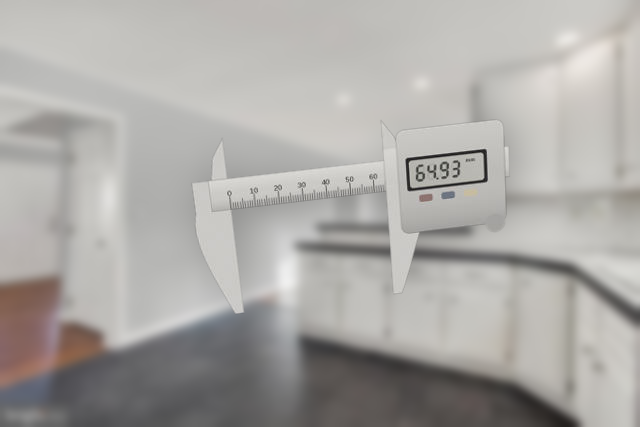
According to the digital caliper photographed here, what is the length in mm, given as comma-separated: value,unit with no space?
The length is 64.93,mm
